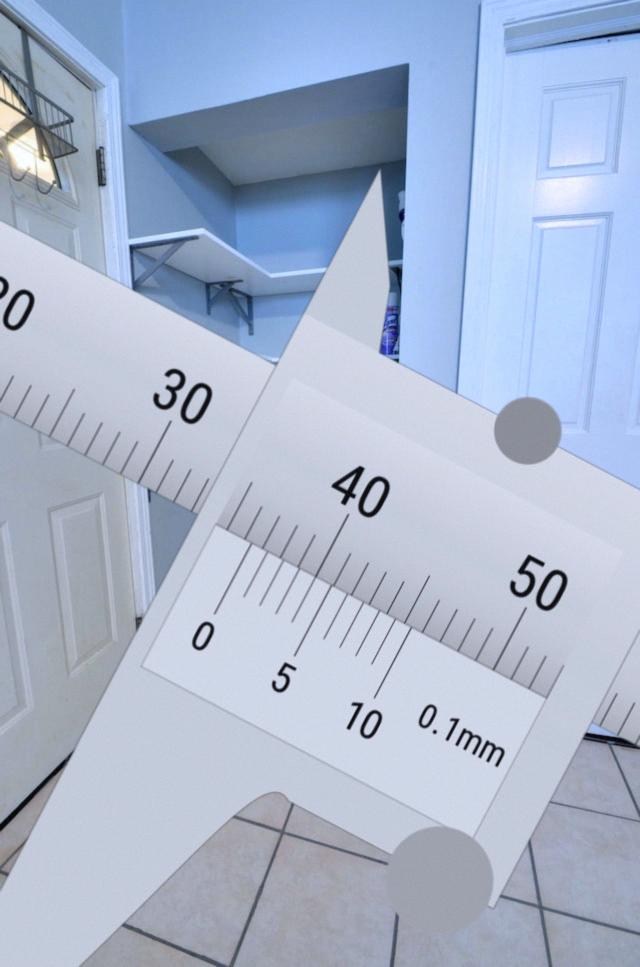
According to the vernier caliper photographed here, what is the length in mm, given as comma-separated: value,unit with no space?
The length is 36.4,mm
